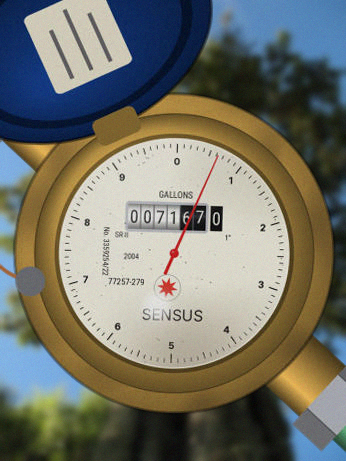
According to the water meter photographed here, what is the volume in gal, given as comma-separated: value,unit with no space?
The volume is 71670.6,gal
